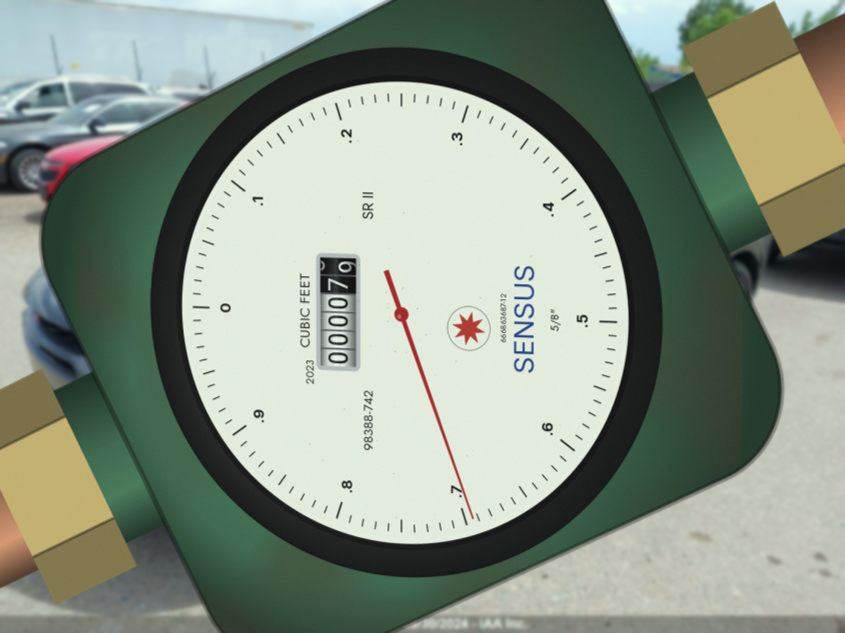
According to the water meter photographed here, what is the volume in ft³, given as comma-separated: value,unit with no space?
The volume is 78.69,ft³
